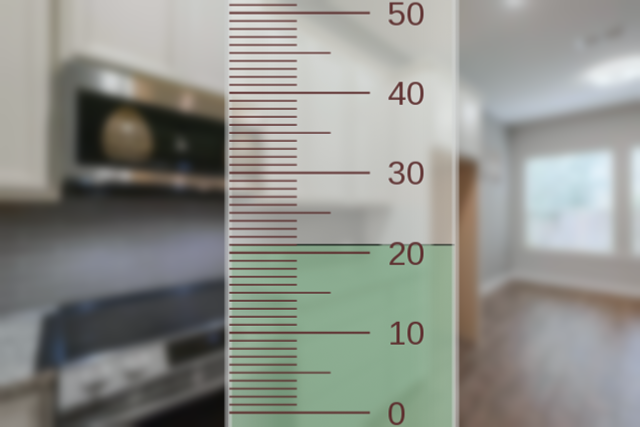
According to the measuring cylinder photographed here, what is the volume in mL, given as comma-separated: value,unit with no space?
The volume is 21,mL
